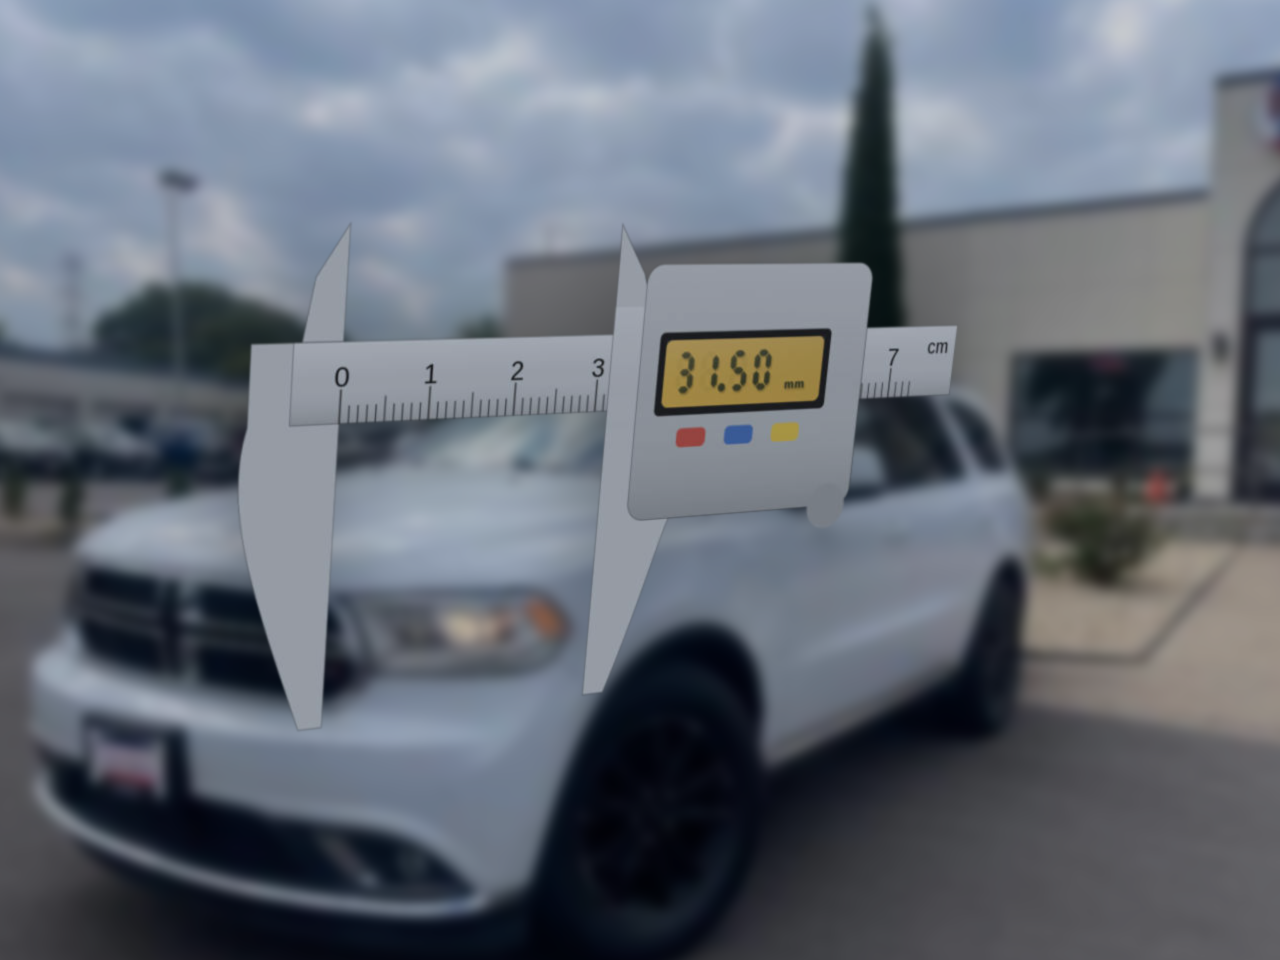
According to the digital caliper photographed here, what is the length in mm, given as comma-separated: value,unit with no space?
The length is 31.50,mm
